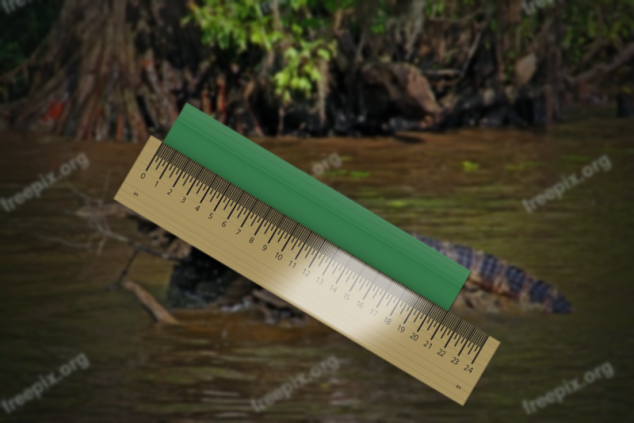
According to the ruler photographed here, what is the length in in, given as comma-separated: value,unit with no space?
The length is 21,in
